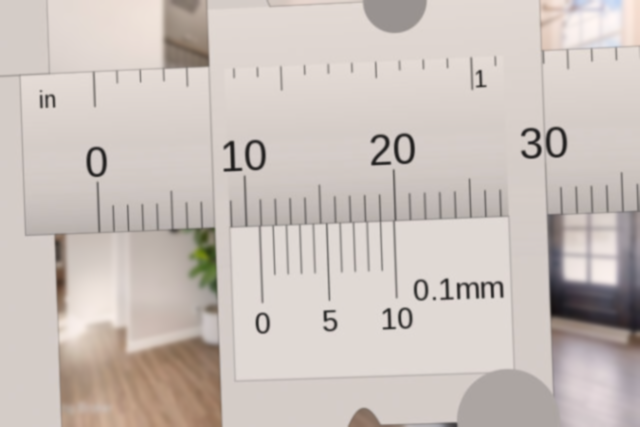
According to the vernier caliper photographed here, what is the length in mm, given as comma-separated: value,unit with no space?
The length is 10.9,mm
